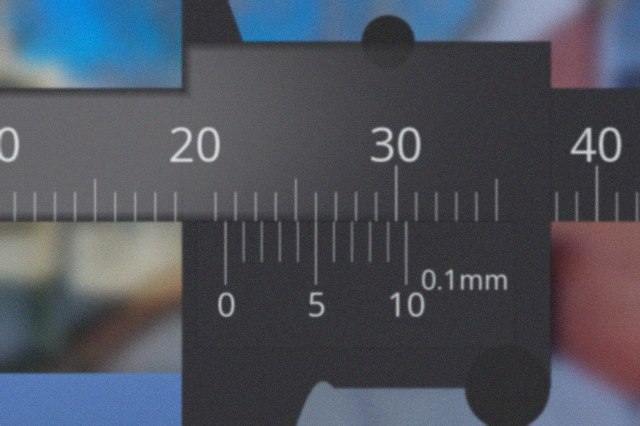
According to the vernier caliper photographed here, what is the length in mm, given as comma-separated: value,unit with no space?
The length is 21.5,mm
